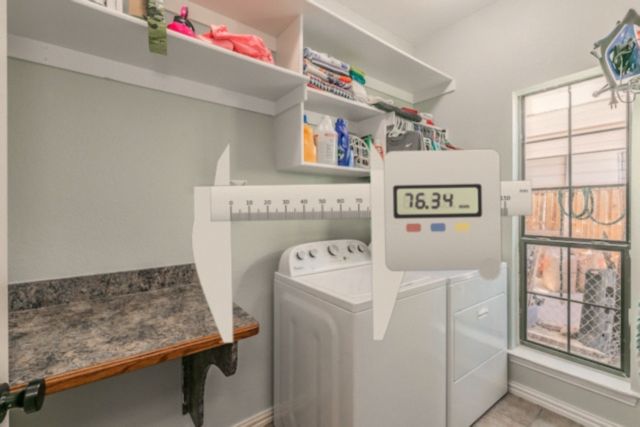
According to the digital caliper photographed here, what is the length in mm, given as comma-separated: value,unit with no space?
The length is 76.34,mm
